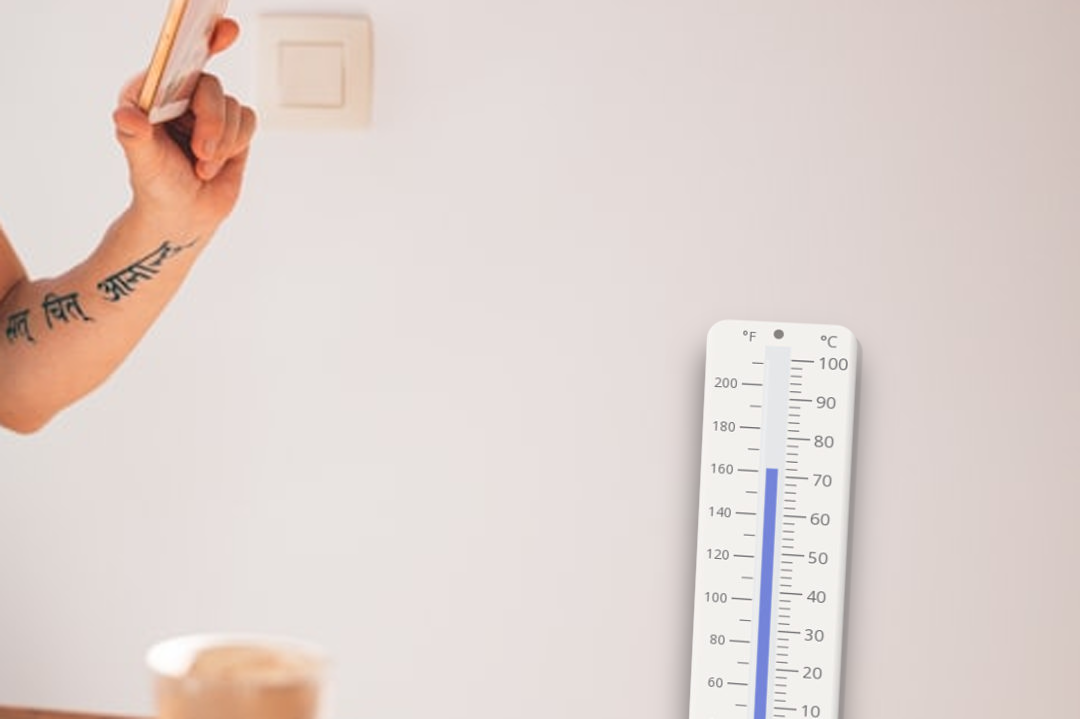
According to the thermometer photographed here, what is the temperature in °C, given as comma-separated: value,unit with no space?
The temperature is 72,°C
